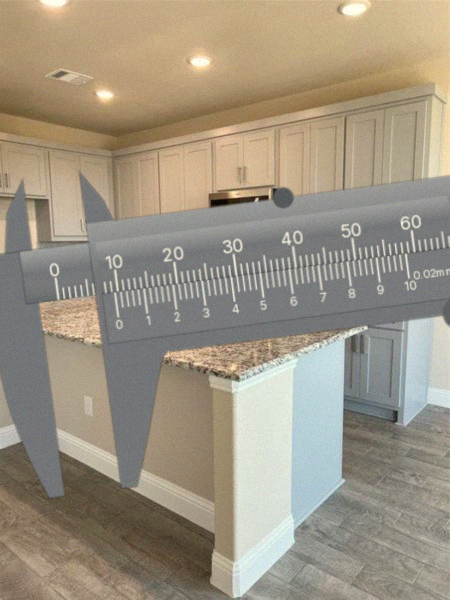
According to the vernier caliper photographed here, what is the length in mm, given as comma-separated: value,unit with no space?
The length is 9.5,mm
